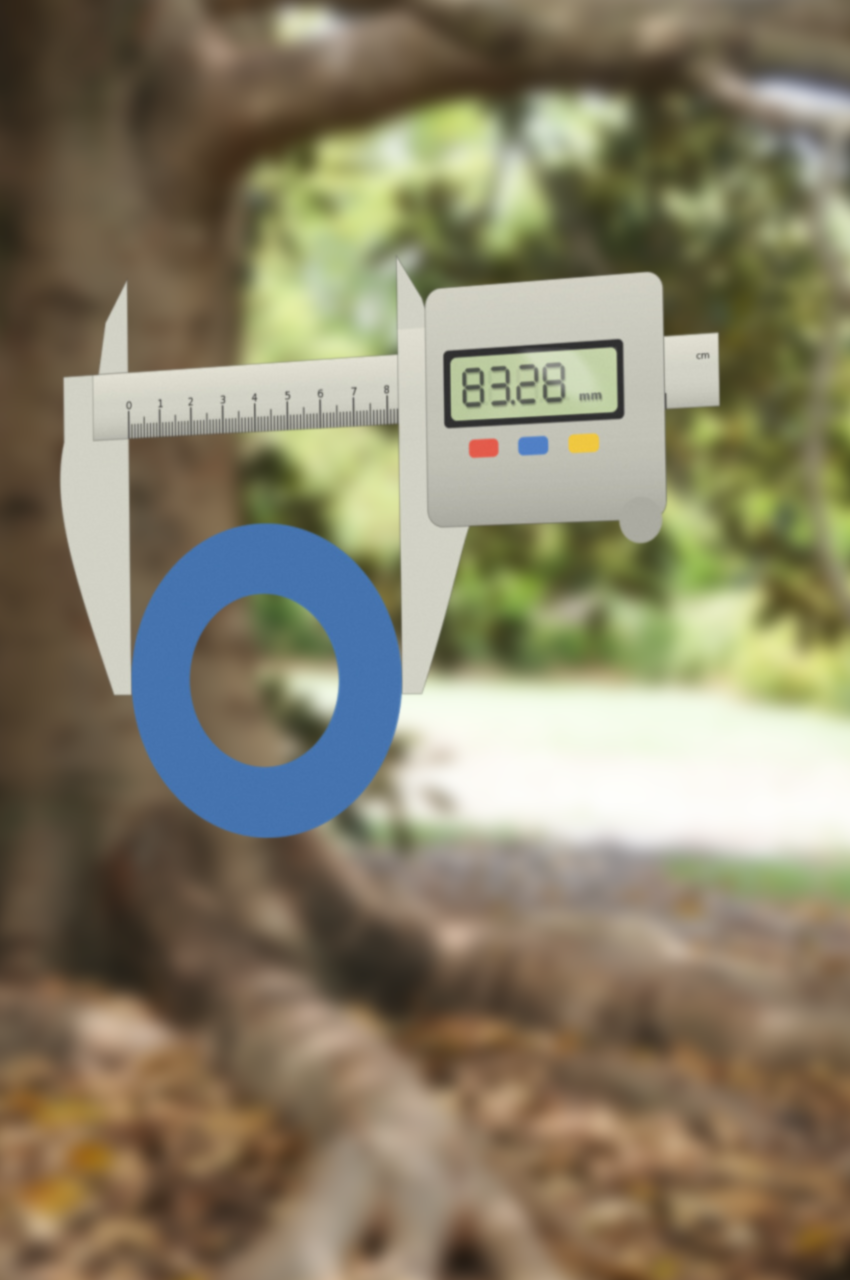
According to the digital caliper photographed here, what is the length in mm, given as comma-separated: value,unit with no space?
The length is 83.28,mm
